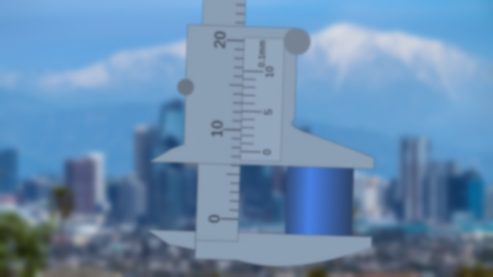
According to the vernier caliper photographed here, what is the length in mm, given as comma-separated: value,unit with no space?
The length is 7.6,mm
